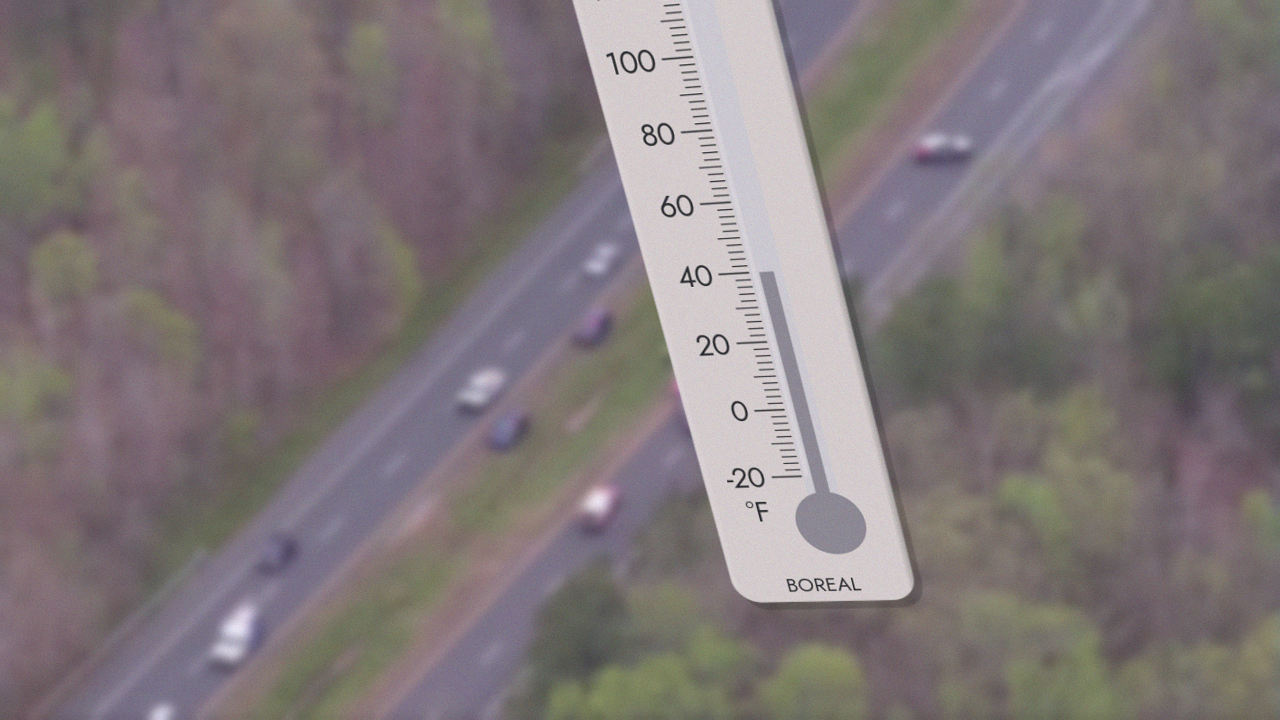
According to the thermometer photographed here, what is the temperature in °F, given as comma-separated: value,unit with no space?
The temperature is 40,°F
